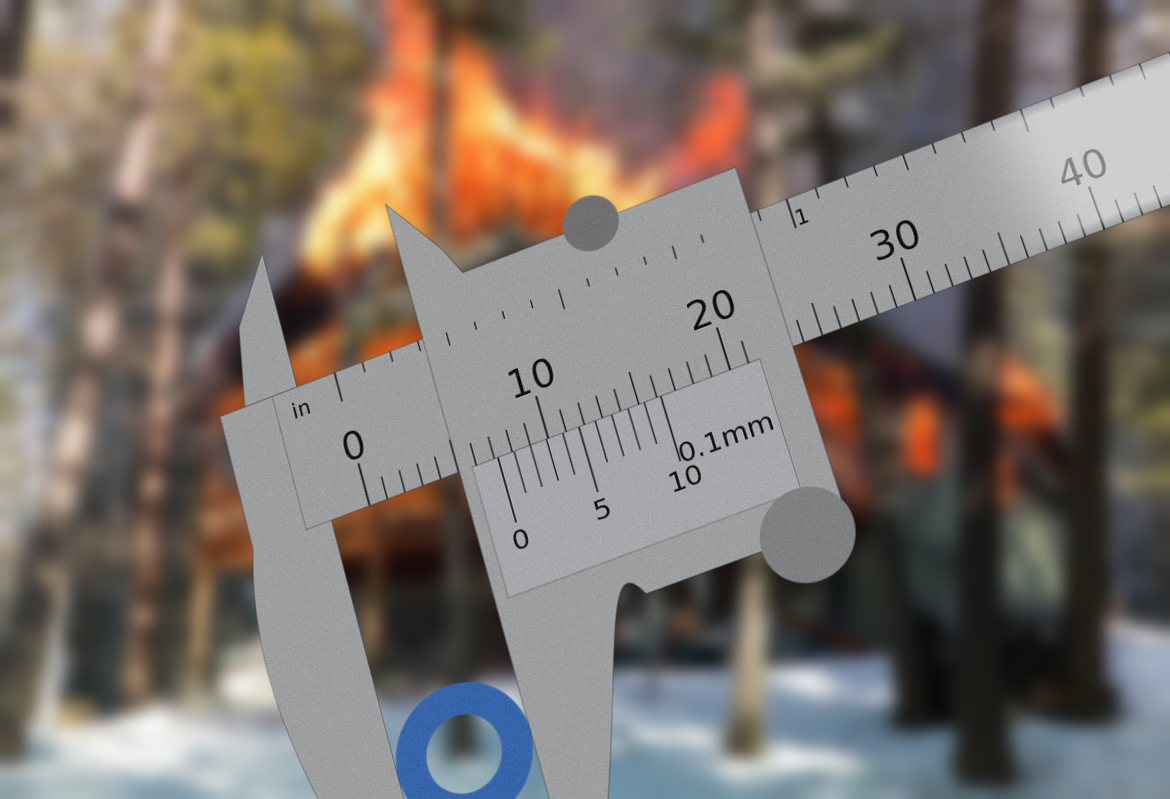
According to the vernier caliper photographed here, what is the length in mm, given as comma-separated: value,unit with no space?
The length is 7.2,mm
